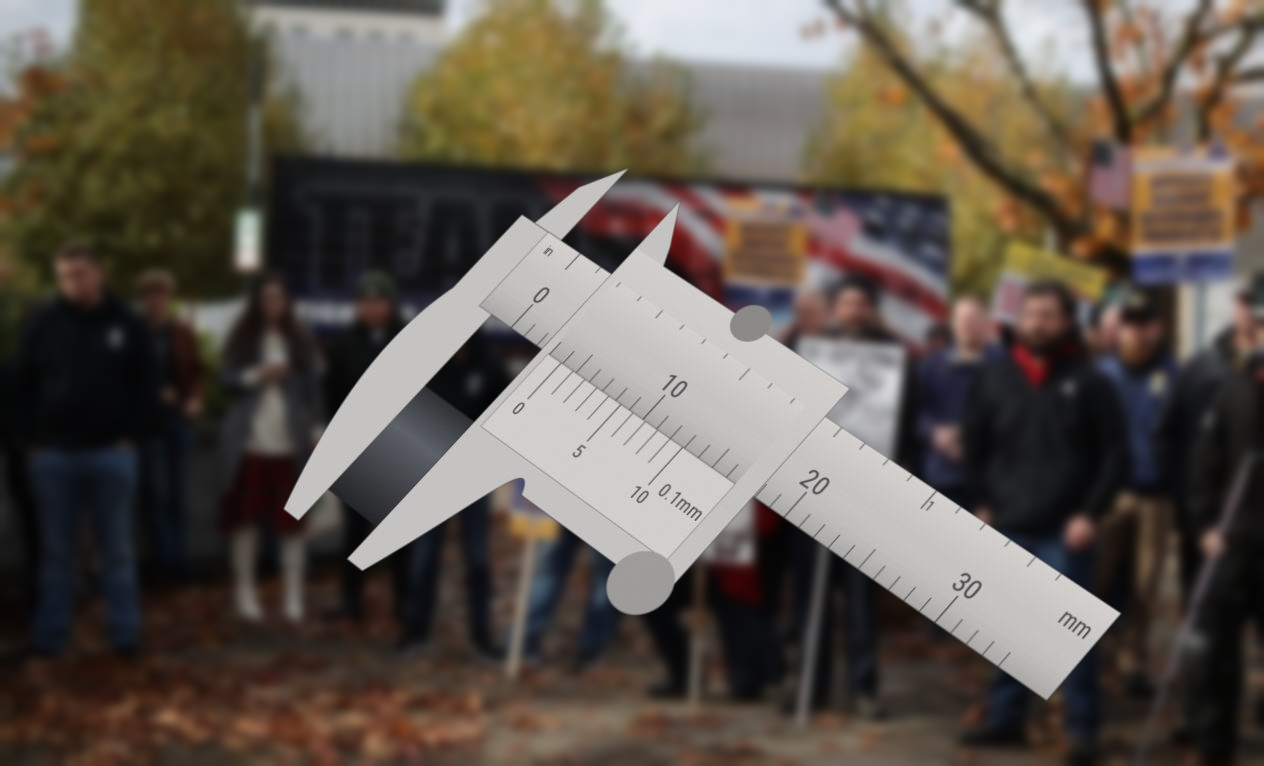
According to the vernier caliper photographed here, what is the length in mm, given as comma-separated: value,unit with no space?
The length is 3.9,mm
